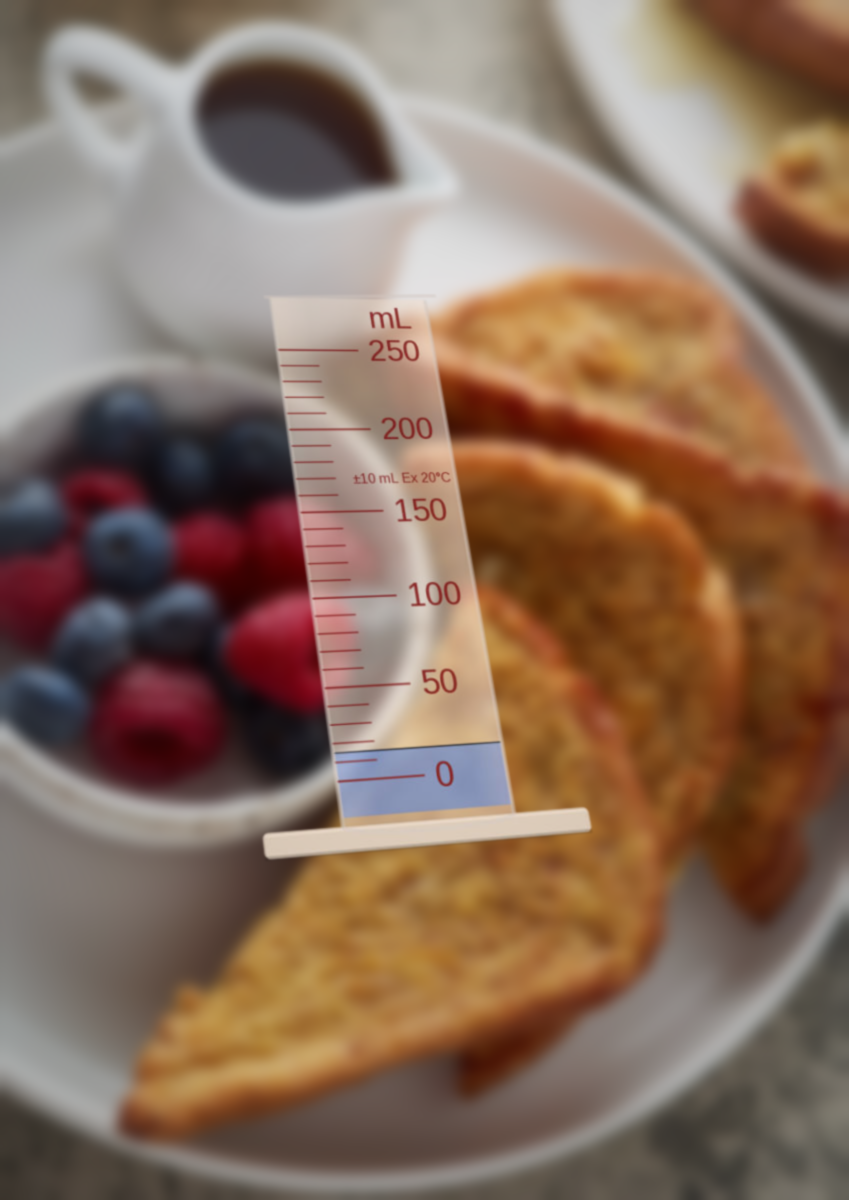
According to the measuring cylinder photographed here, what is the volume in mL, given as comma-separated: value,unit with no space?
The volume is 15,mL
